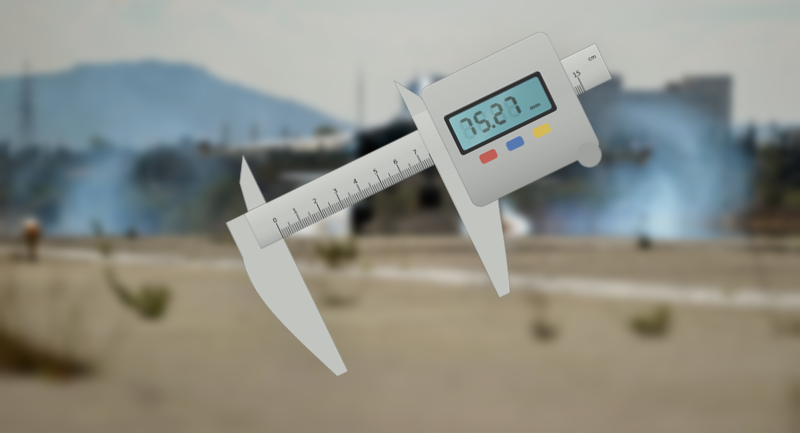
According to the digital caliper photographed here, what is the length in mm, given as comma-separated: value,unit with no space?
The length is 75.27,mm
